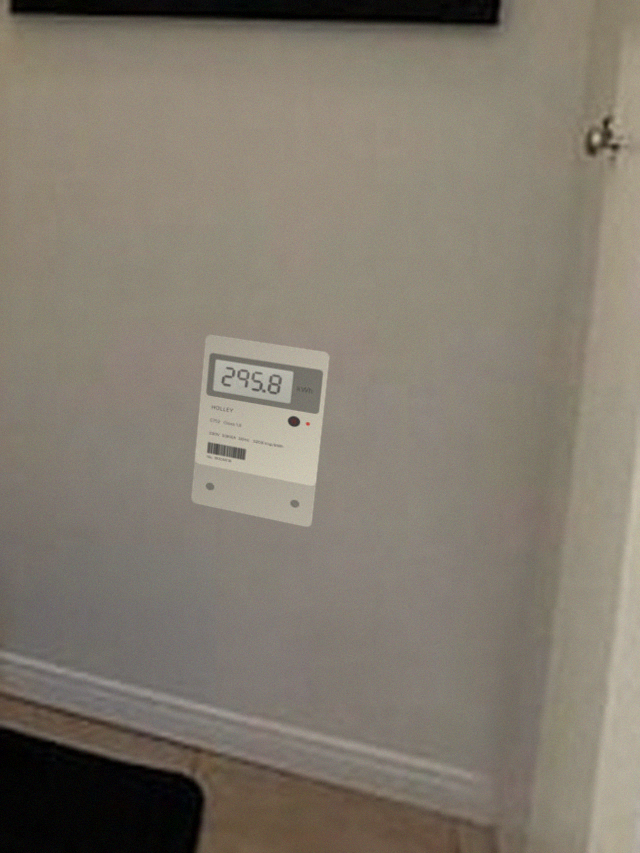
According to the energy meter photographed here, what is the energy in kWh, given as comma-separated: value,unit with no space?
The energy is 295.8,kWh
